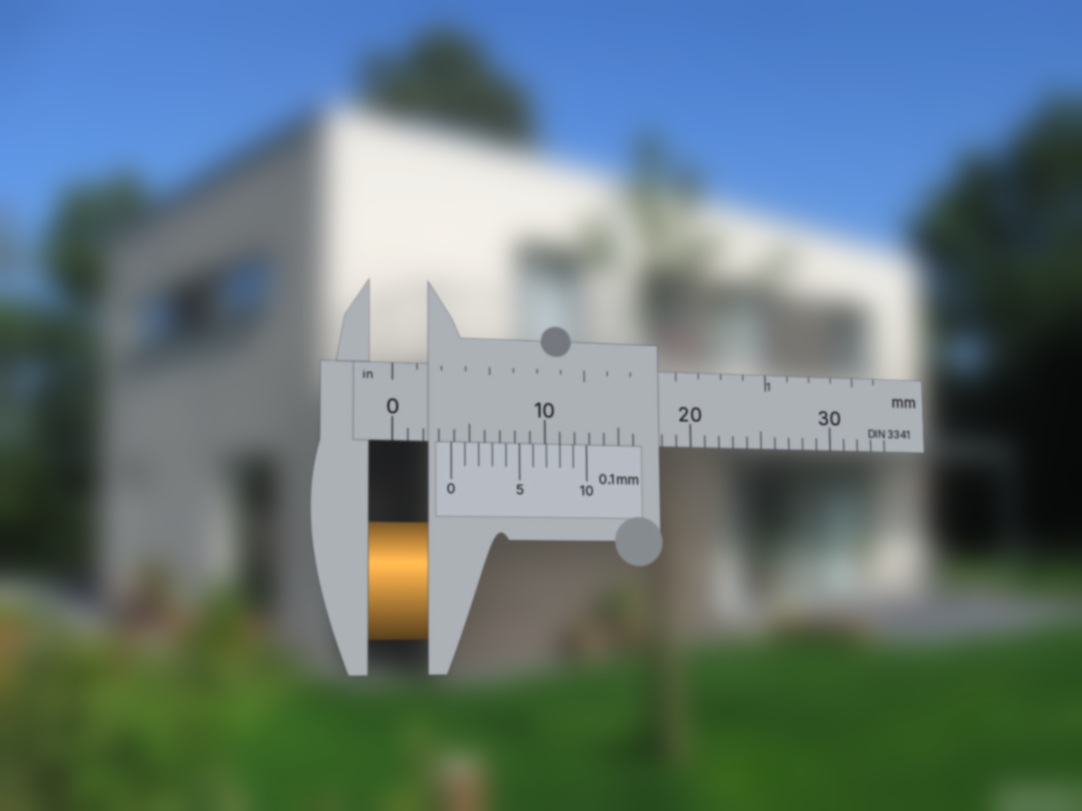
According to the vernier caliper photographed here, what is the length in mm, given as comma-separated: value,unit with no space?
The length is 3.8,mm
